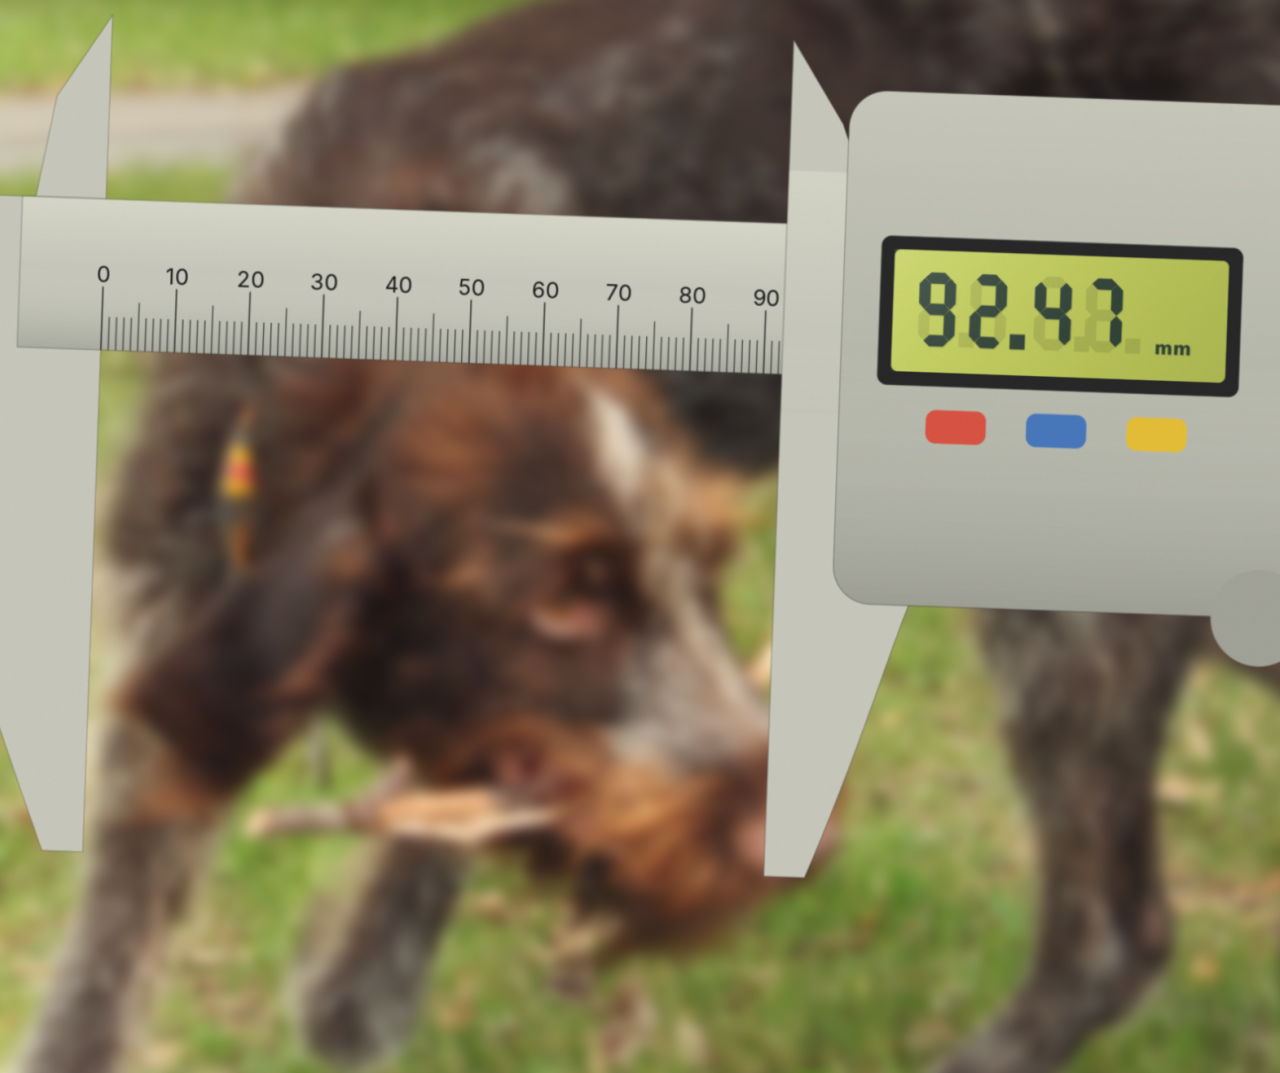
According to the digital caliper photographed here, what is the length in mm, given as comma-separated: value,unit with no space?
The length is 92.47,mm
